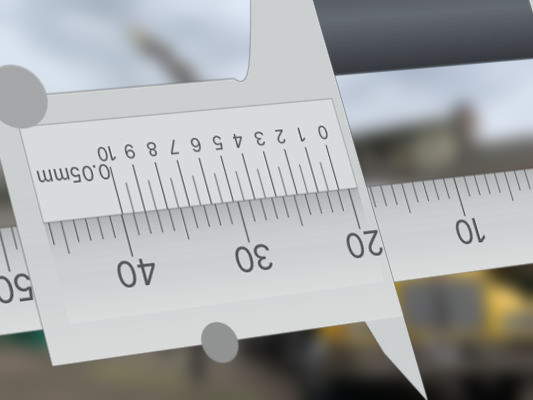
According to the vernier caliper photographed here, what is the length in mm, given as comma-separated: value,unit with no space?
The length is 20.9,mm
